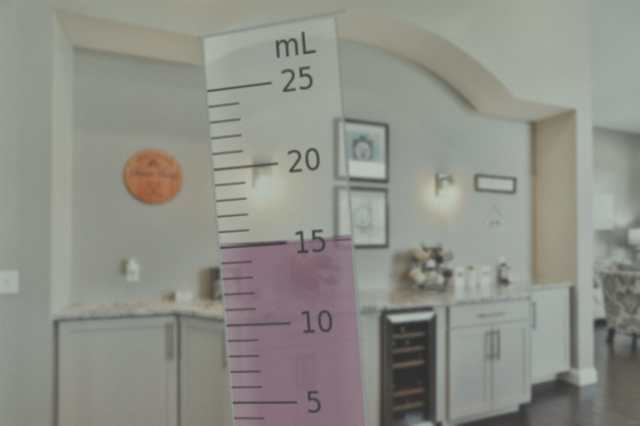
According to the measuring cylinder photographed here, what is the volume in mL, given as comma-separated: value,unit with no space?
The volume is 15,mL
